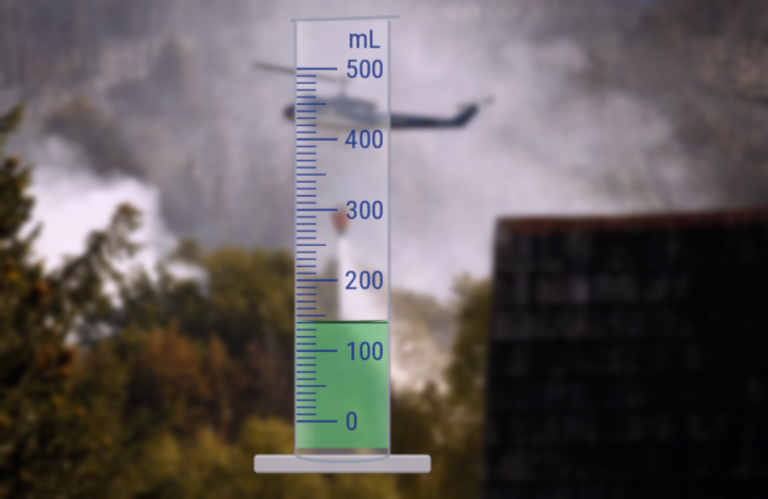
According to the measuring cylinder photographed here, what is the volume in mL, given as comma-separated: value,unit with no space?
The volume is 140,mL
